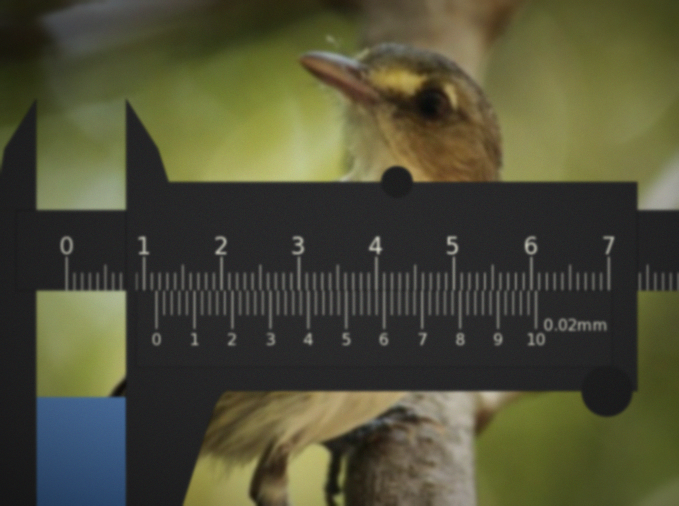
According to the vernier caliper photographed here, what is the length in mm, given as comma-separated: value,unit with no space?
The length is 11.6,mm
